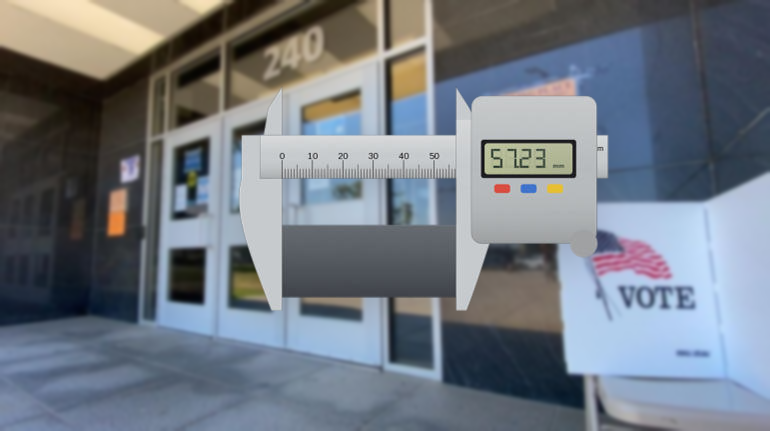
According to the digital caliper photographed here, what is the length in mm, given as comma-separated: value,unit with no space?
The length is 57.23,mm
